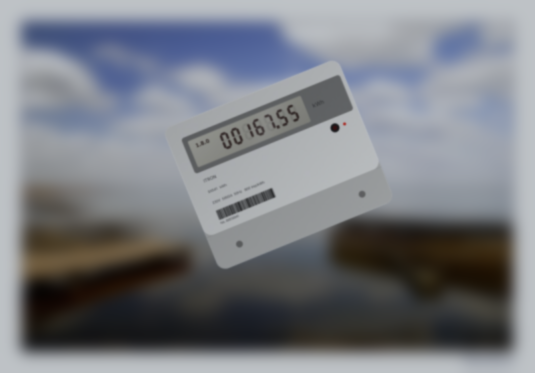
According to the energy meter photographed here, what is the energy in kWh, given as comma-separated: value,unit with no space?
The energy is 167.55,kWh
